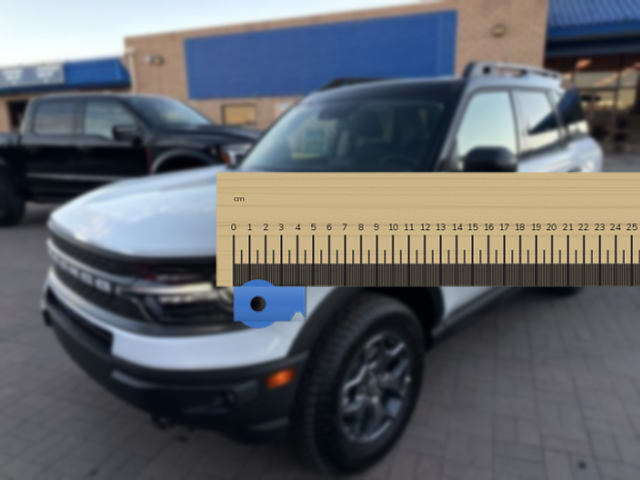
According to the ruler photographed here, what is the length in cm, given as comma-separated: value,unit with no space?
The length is 4.5,cm
